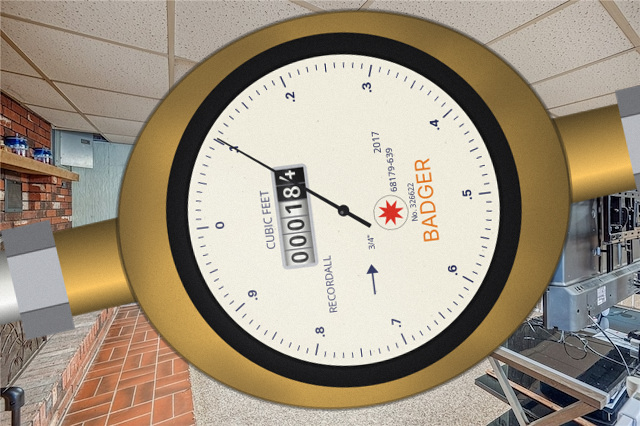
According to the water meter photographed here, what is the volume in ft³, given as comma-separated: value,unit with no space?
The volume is 184.10,ft³
